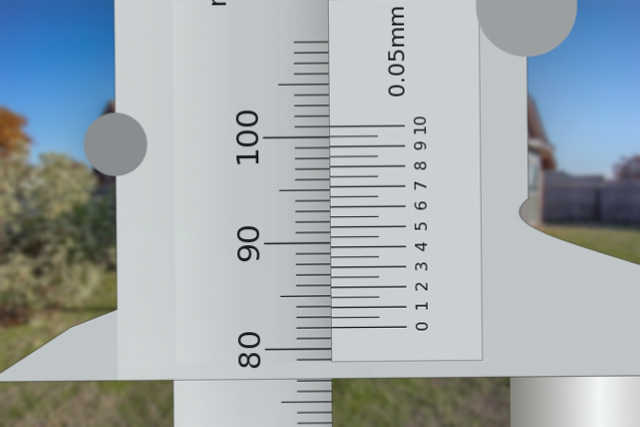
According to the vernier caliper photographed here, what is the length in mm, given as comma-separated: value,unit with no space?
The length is 82.0,mm
